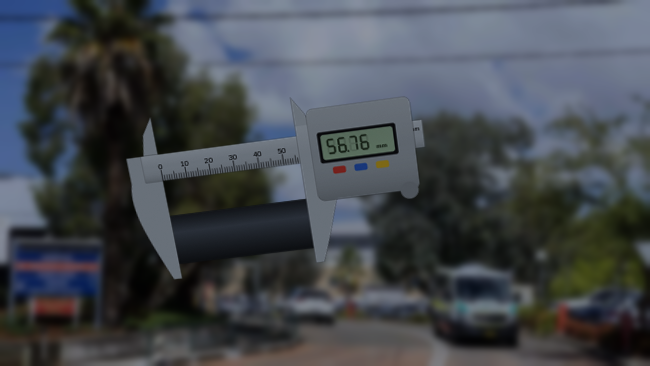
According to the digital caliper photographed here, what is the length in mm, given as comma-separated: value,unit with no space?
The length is 56.76,mm
